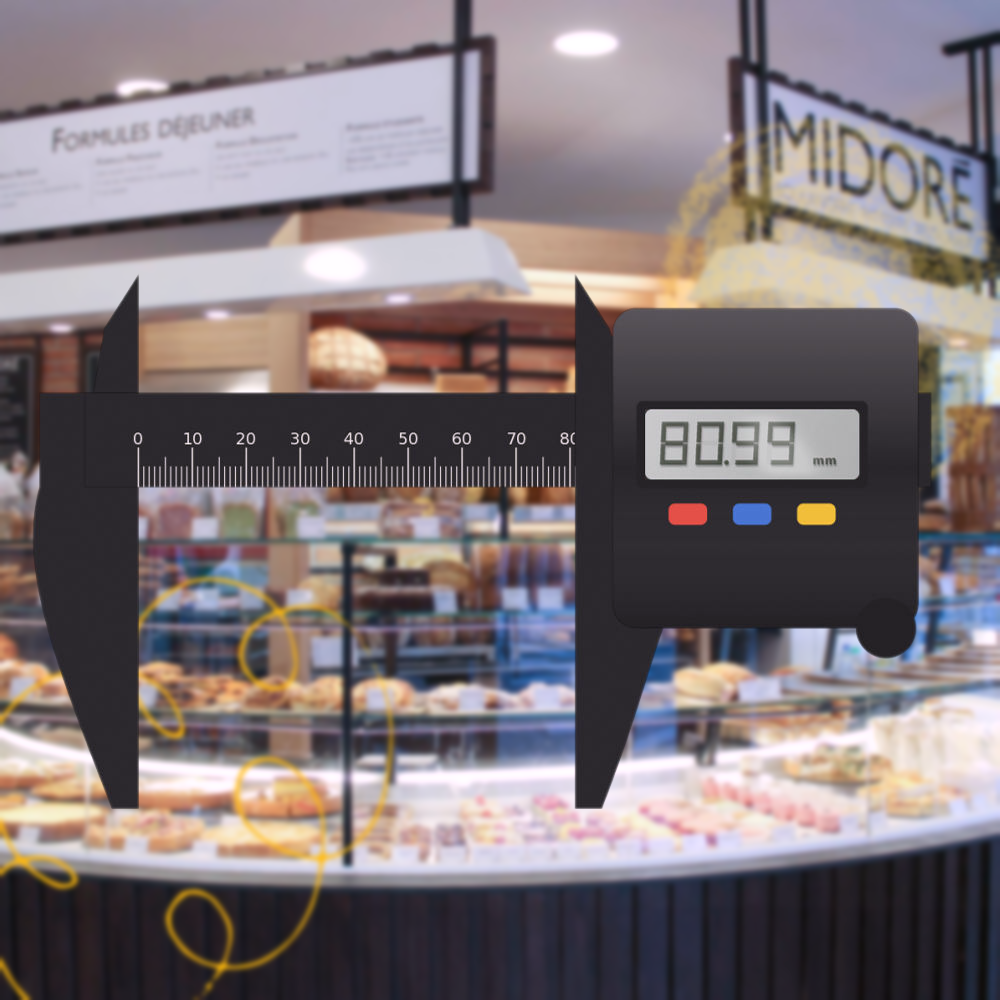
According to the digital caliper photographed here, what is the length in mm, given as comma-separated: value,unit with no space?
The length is 80.99,mm
